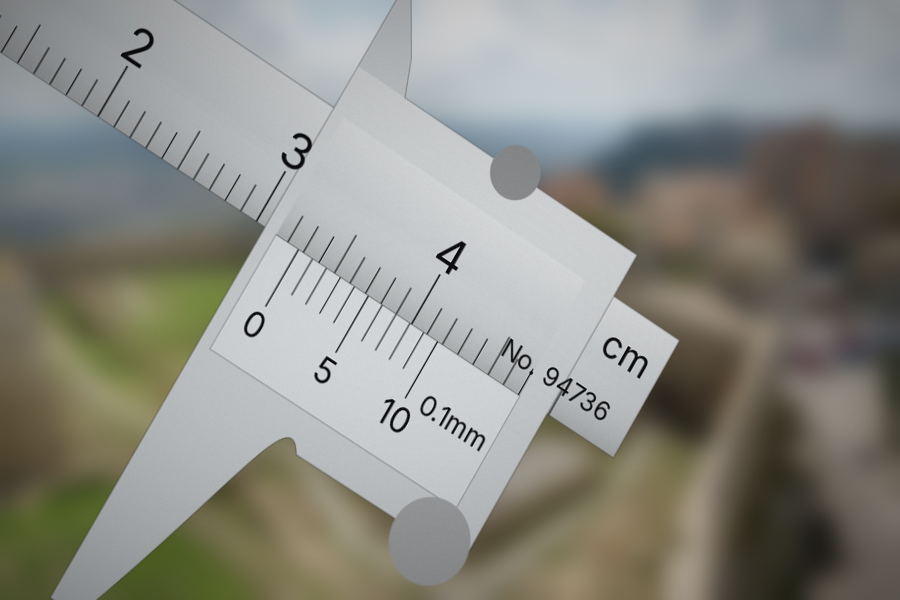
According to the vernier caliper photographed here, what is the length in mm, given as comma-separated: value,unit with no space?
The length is 32.7,mm
